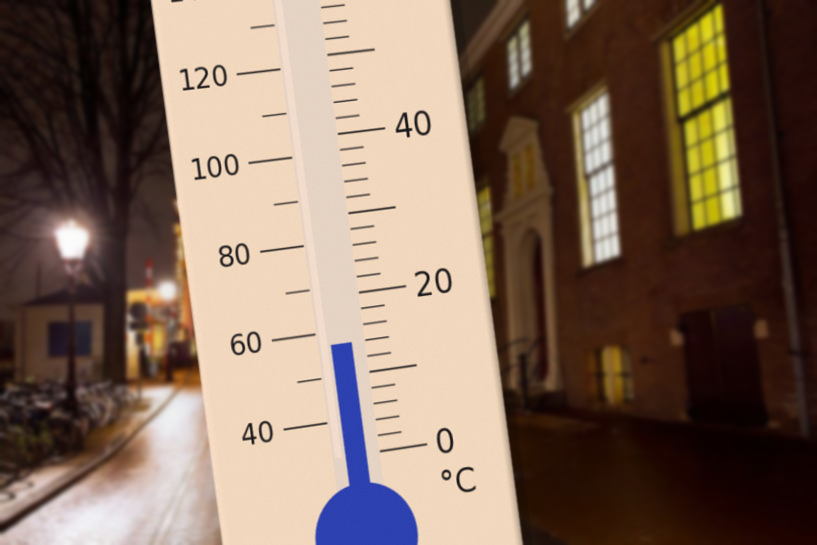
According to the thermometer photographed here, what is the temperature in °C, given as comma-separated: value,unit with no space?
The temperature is 14,°C
